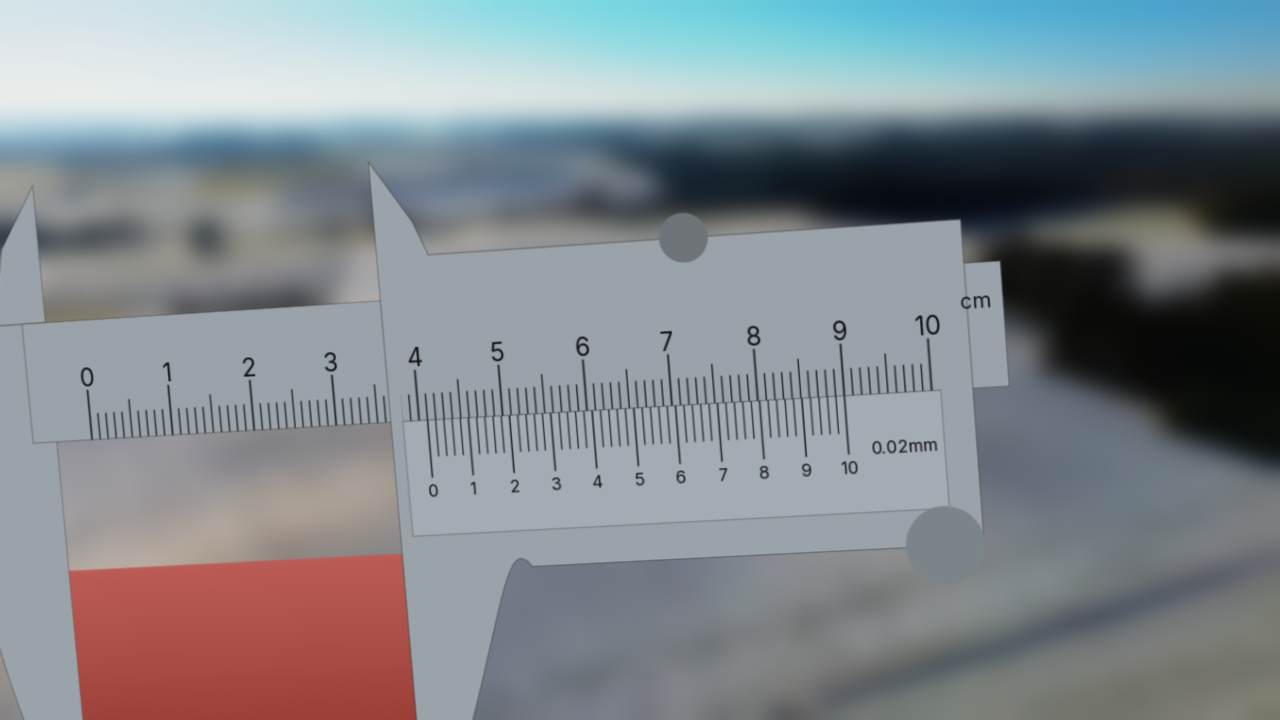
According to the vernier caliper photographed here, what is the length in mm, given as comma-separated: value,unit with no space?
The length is 41.0,mm
